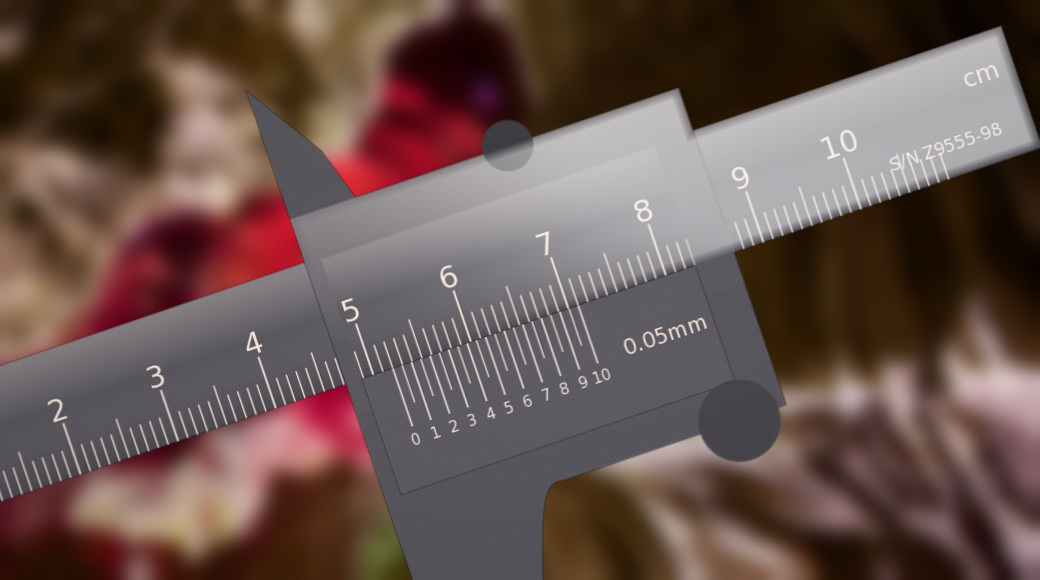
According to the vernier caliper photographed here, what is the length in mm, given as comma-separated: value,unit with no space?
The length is 52.0,mm
